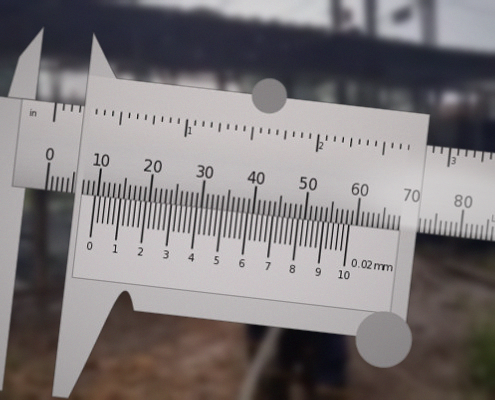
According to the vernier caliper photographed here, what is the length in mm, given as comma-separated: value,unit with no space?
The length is 9.5,mm
